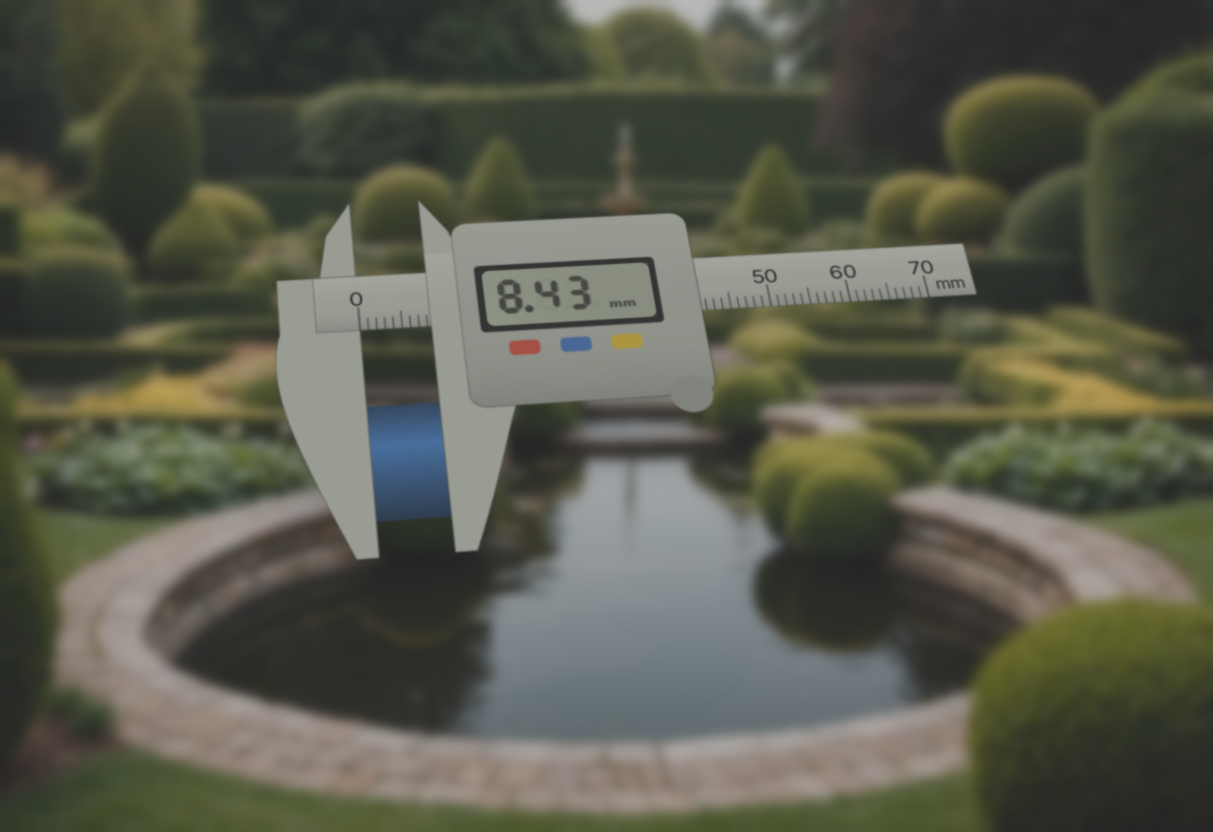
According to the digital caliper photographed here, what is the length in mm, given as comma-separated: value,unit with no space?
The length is 8.43,mm
